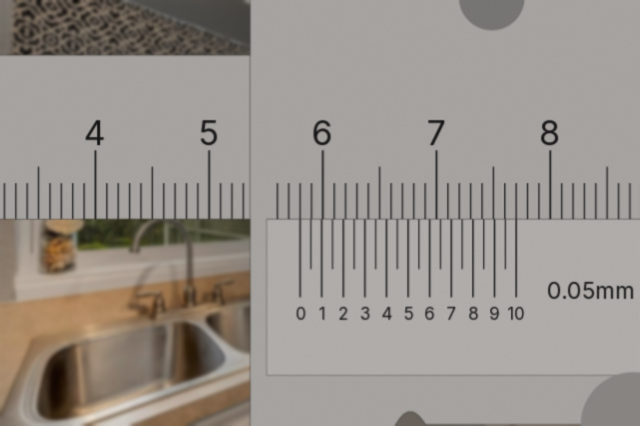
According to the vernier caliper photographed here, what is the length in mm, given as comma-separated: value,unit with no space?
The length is 58.0,mm
